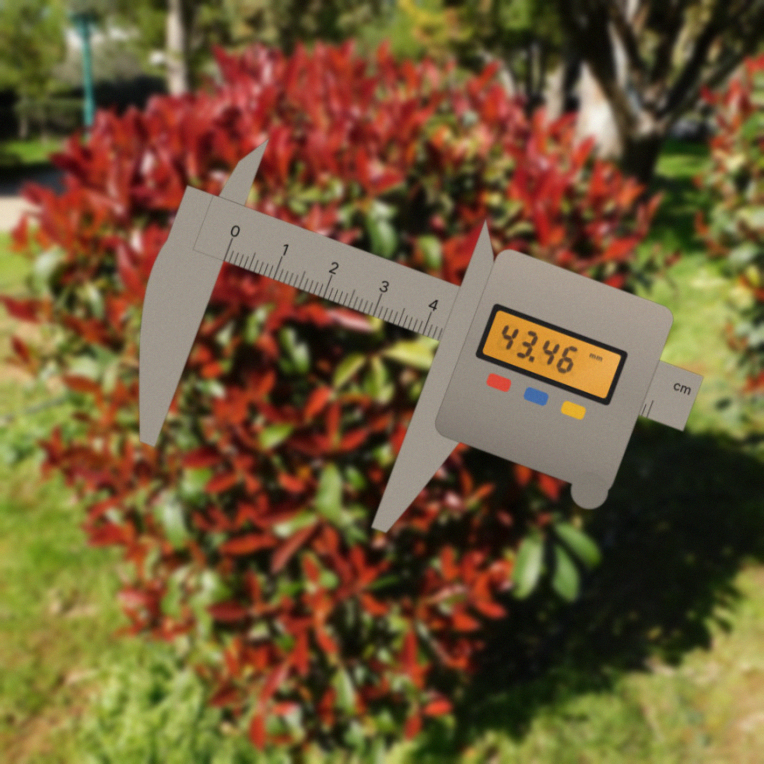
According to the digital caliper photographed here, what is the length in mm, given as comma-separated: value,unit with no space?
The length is 43.46,mm
